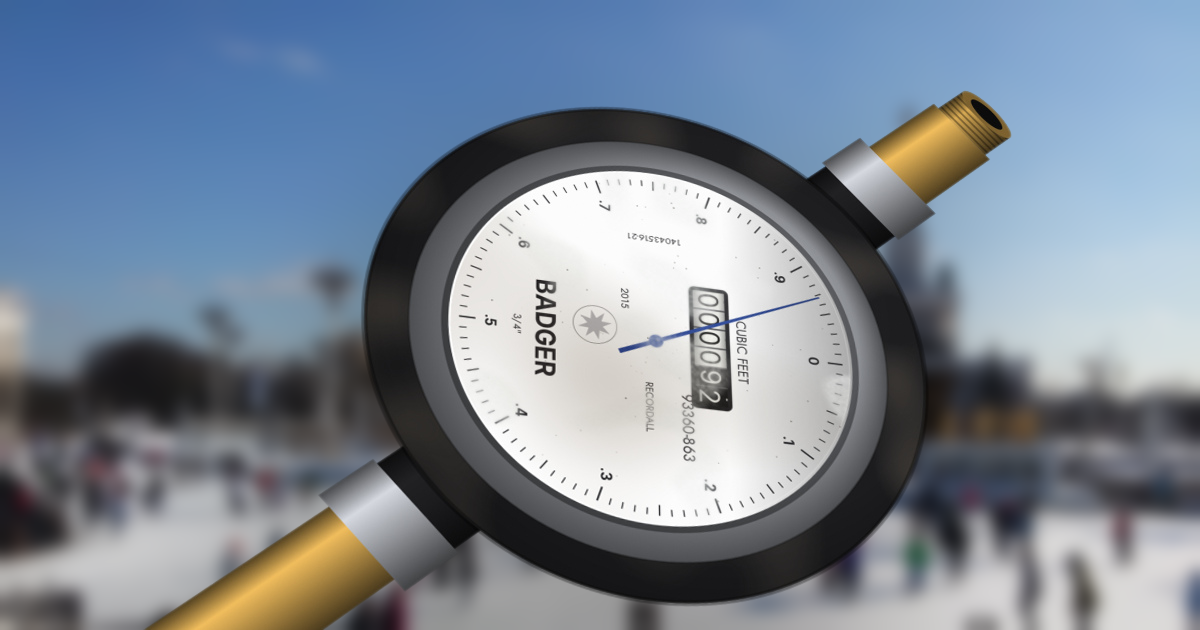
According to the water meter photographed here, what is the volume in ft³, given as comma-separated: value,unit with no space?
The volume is 91.93,ft³
